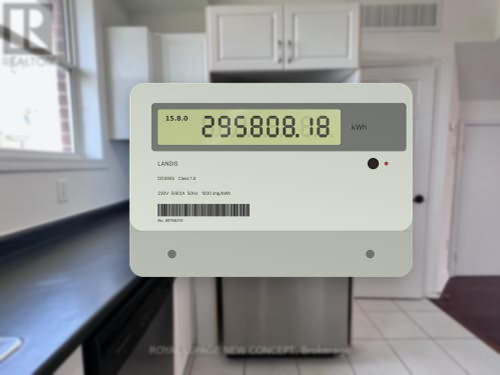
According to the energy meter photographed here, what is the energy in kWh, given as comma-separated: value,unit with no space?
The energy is 295808.18,kWh
